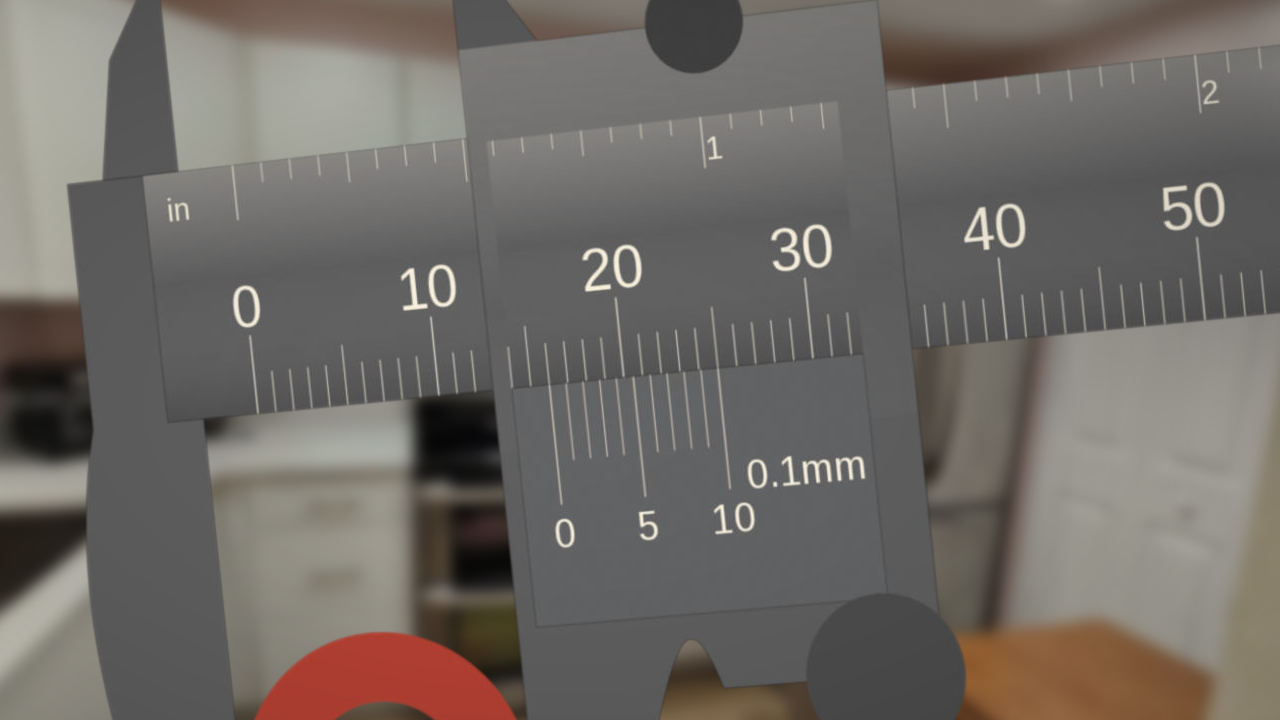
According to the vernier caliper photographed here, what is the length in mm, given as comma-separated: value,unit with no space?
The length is 16.0,mm
